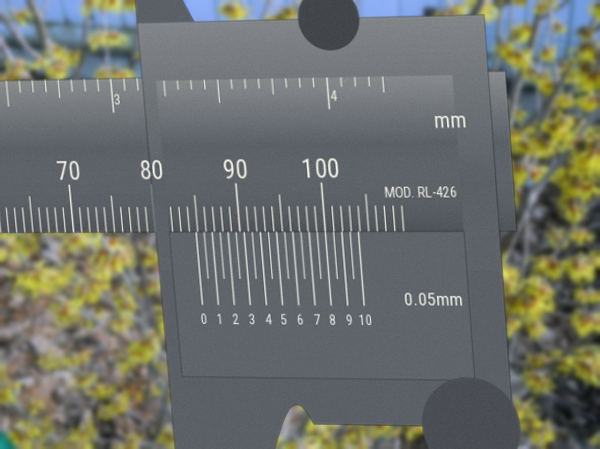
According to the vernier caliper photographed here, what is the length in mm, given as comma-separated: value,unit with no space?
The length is 84.8,mm
